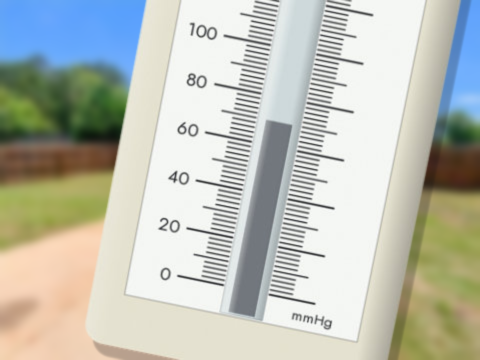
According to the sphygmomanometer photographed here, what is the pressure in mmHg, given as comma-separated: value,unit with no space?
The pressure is 70,mmHg
